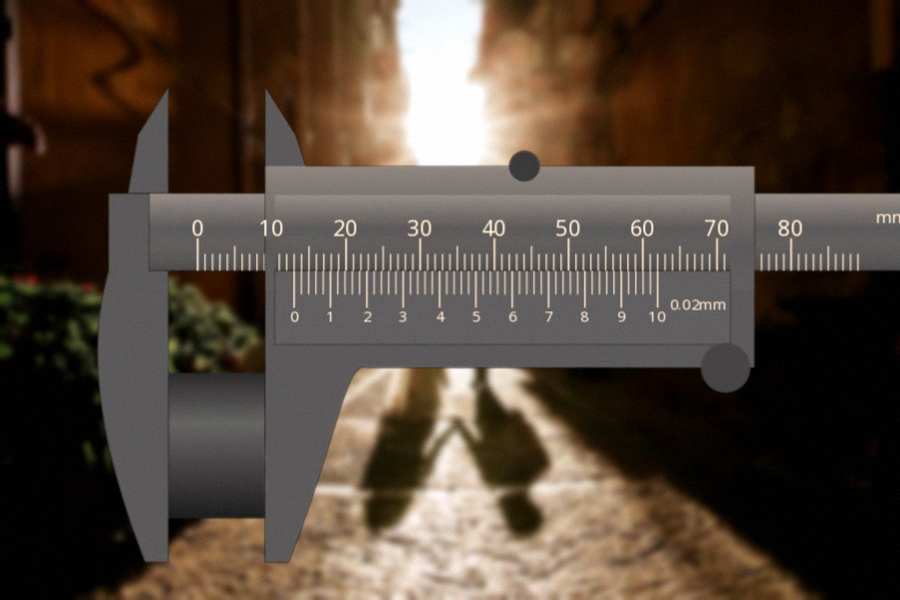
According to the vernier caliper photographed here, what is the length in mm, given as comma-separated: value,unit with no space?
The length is 13.0,mm
